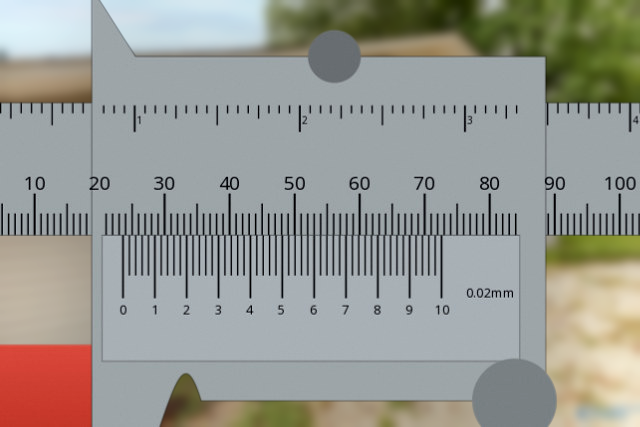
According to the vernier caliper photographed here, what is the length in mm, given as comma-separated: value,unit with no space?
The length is 23.6,mm
